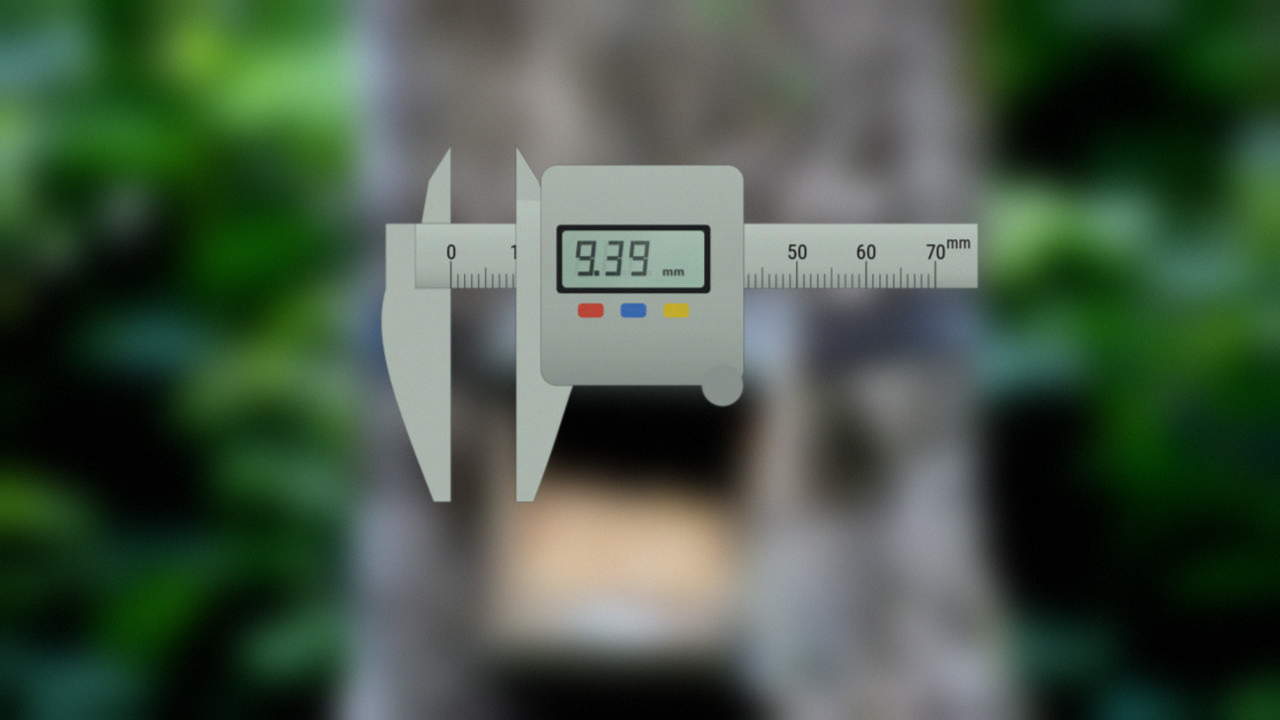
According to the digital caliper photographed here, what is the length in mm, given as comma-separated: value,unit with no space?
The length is 9.39,mm
